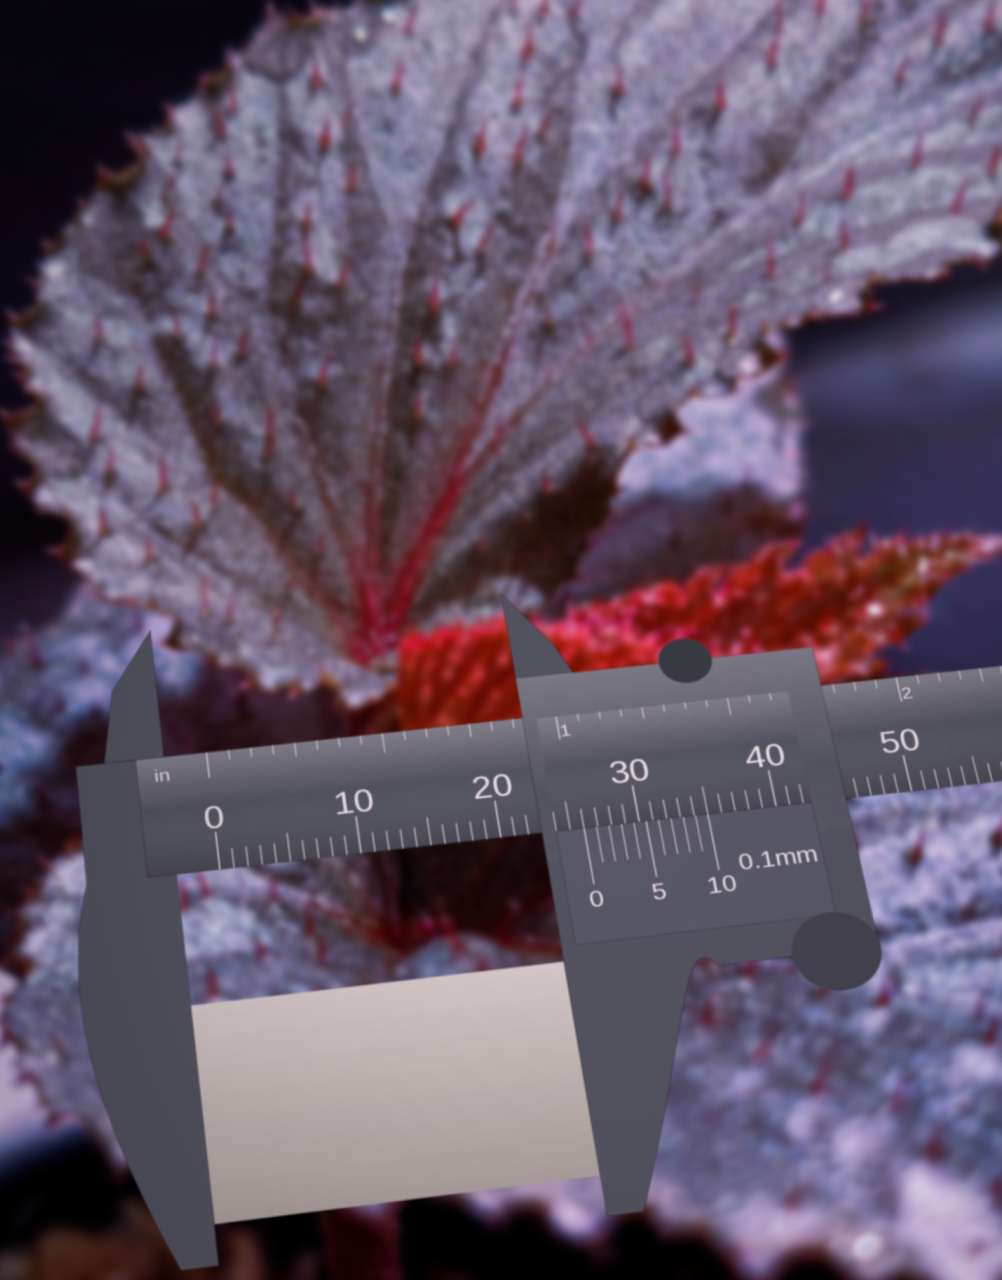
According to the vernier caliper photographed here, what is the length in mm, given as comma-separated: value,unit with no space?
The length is 26.0,mm
